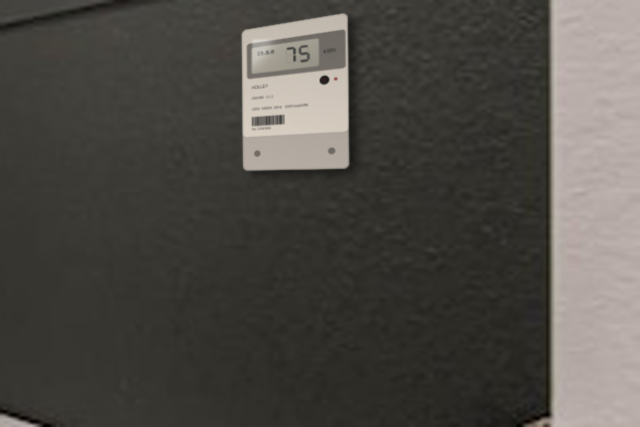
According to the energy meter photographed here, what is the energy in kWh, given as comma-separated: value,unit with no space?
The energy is 75,kWh
